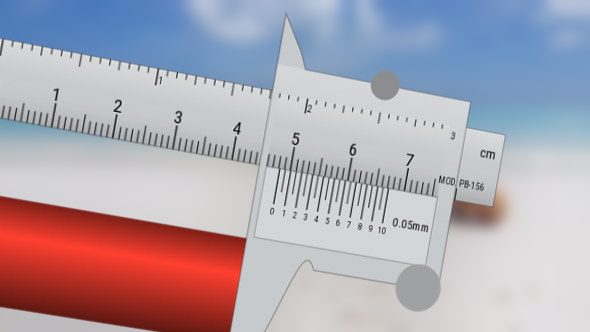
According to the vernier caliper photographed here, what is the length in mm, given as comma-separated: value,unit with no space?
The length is 48.2,mm
